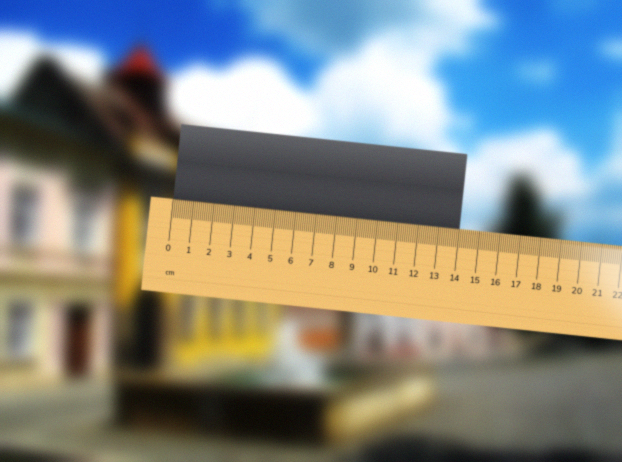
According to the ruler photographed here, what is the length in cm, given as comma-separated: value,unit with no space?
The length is 14,cm
